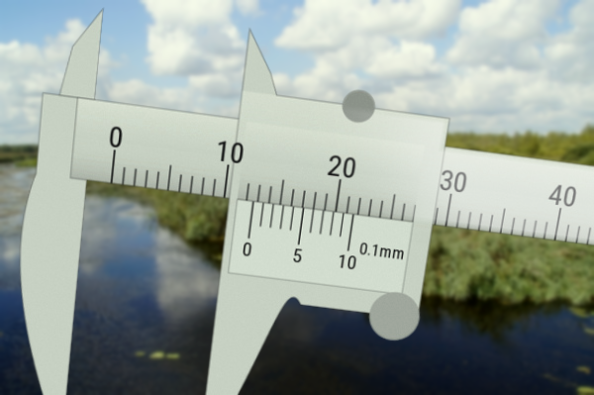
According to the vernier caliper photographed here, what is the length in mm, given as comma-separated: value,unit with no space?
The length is 12.6,mm
